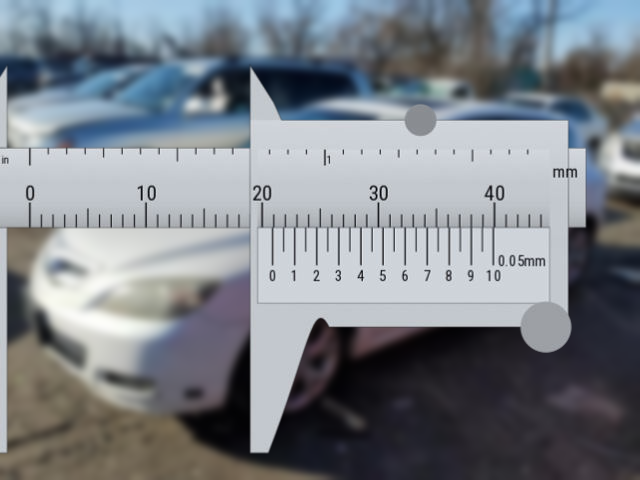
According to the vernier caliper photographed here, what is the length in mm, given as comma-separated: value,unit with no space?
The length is 20.9,mm
